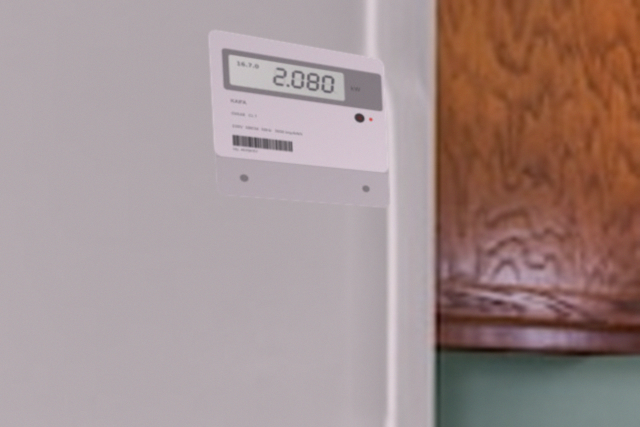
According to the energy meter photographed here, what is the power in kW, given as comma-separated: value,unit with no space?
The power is 2.080,kW
